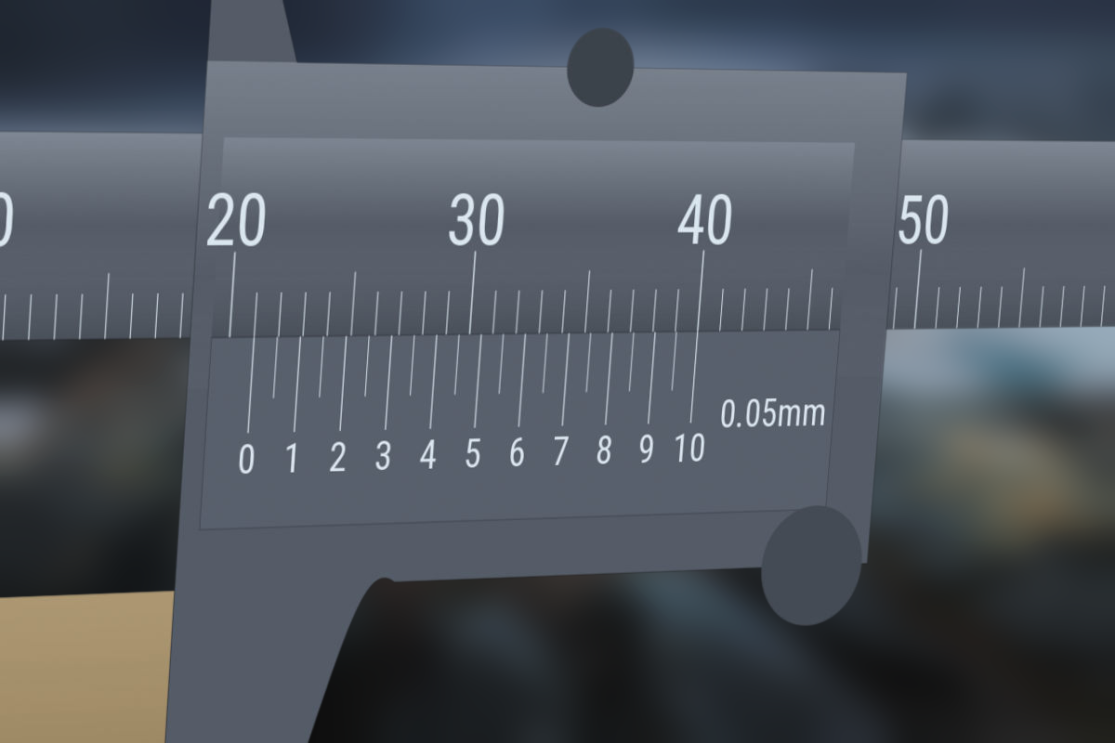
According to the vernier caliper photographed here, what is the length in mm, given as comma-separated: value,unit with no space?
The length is 21.0,mm
